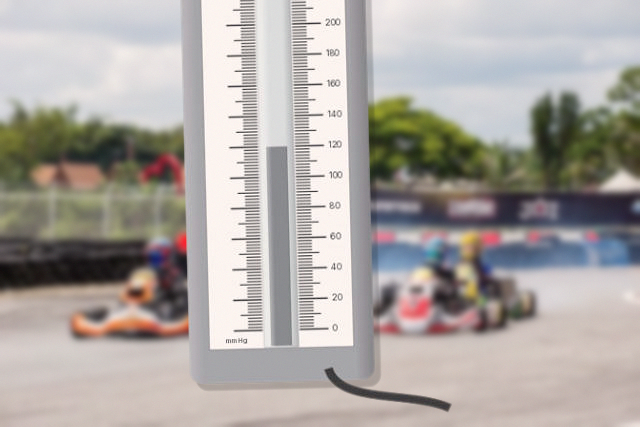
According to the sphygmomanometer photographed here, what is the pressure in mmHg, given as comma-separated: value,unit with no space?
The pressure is 120,mmHg
